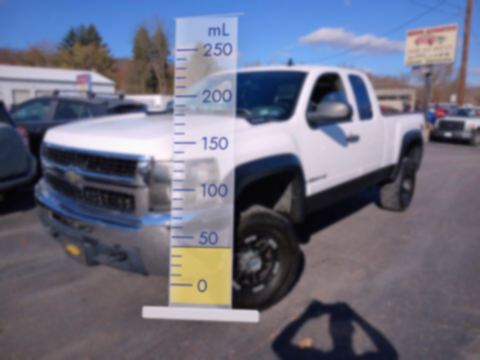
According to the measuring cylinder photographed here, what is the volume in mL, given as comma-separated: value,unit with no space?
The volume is 40,mL
